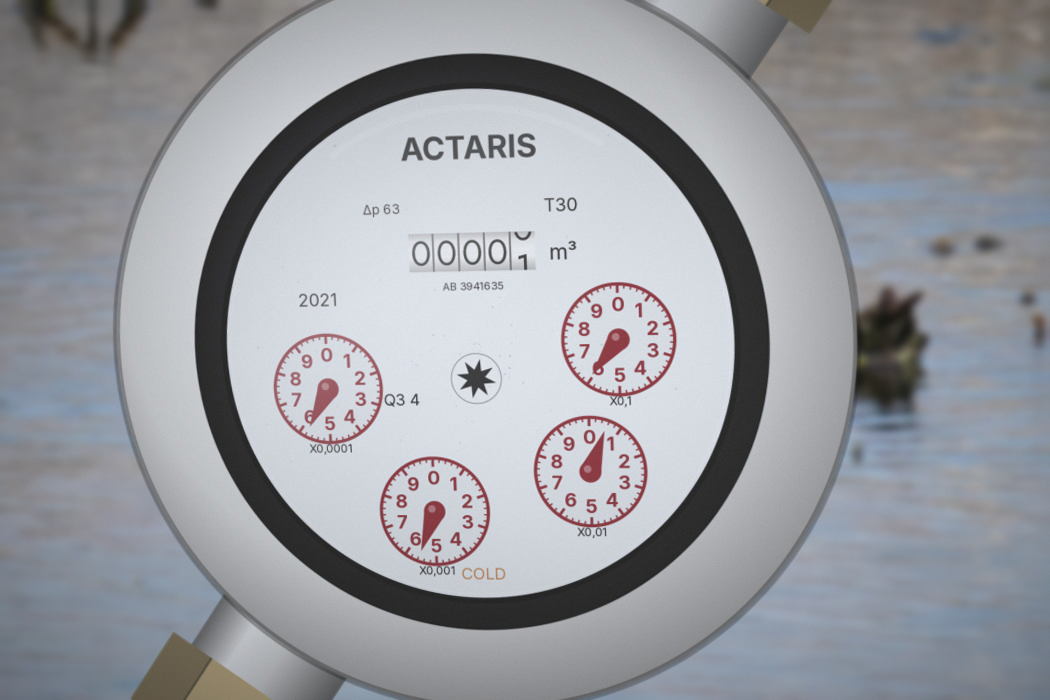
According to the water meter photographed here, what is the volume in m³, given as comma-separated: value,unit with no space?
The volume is 0.6055,m³
